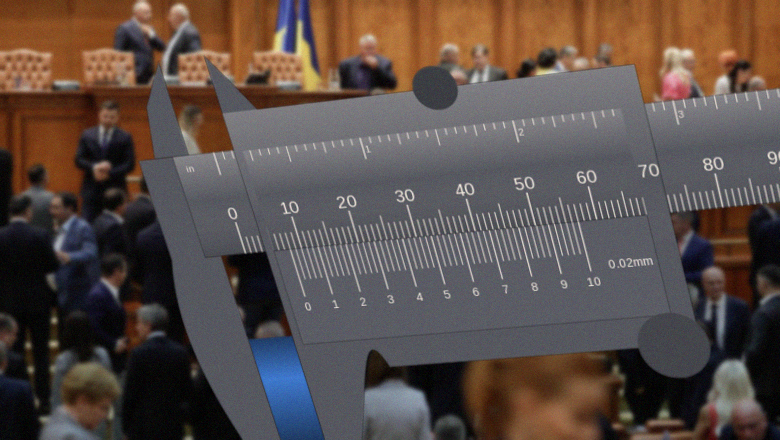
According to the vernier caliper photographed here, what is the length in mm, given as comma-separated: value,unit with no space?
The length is 8.0,mm
